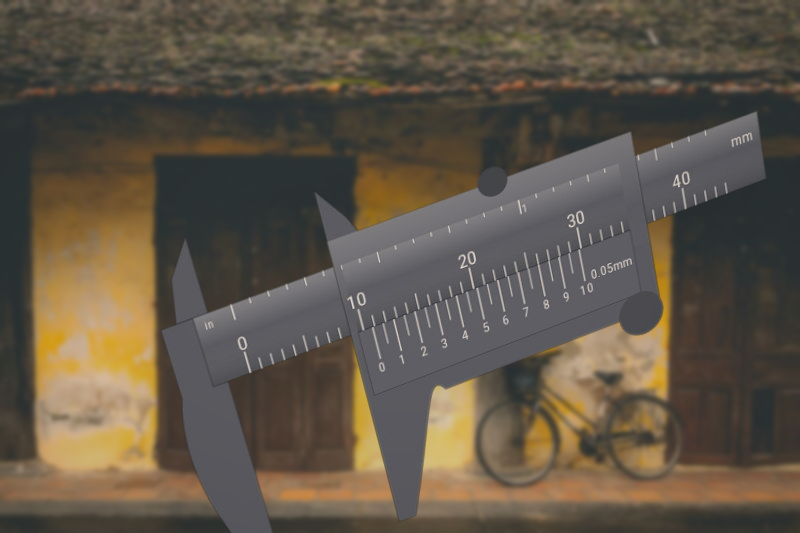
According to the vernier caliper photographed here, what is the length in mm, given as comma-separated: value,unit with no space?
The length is 10.8,mm
